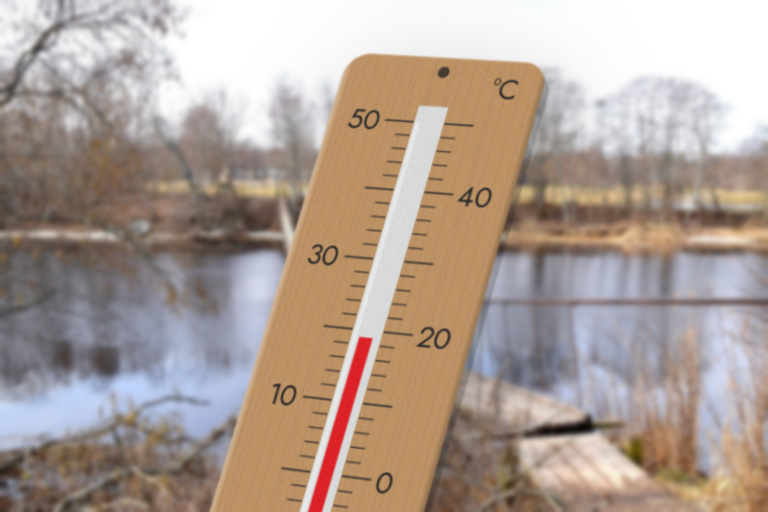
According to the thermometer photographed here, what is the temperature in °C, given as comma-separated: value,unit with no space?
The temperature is 19,°C
